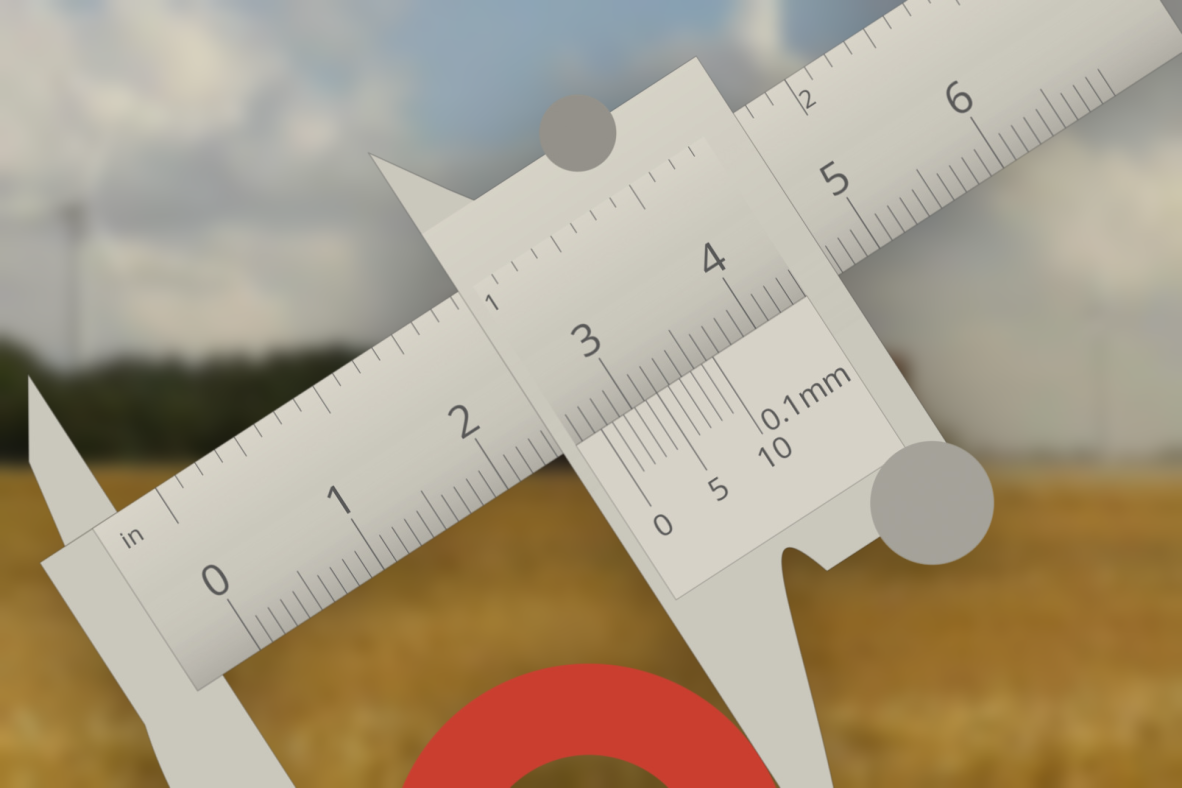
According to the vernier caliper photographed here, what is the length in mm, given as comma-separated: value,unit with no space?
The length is 27.5,mm
